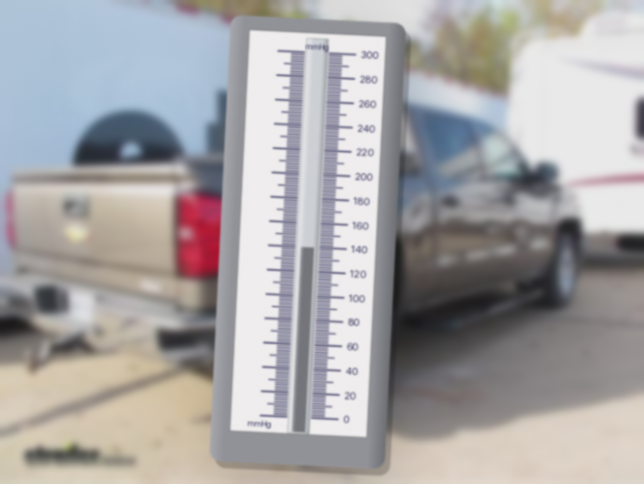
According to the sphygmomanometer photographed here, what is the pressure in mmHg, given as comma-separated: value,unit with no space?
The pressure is 140,mmHg
